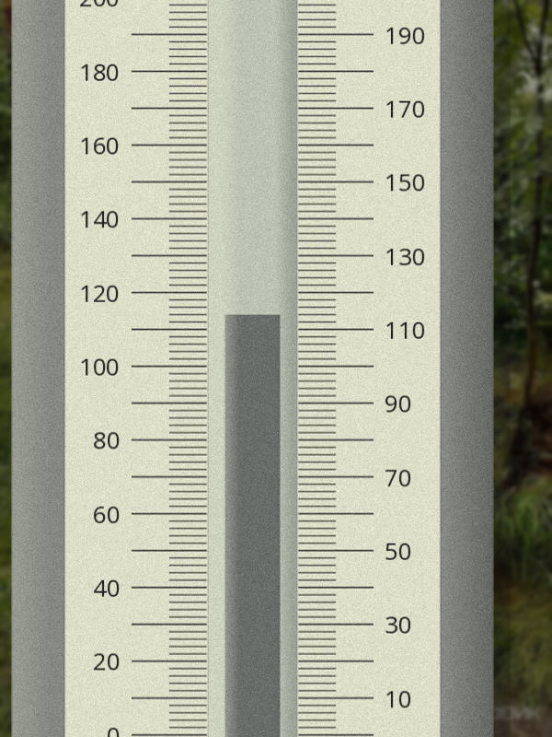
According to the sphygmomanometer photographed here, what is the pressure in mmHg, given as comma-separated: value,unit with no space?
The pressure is 114,mmHg
